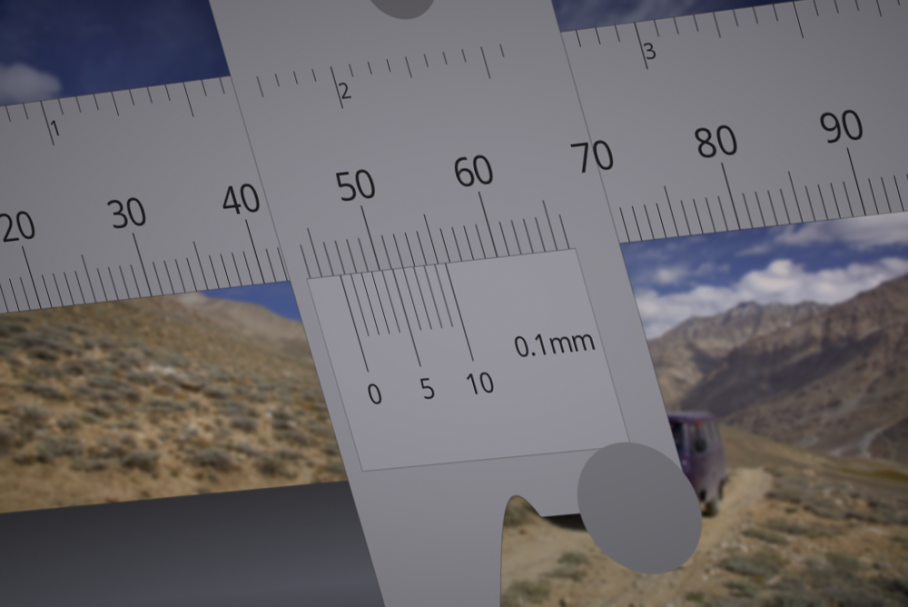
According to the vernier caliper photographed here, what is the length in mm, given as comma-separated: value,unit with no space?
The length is 46.6,mm
